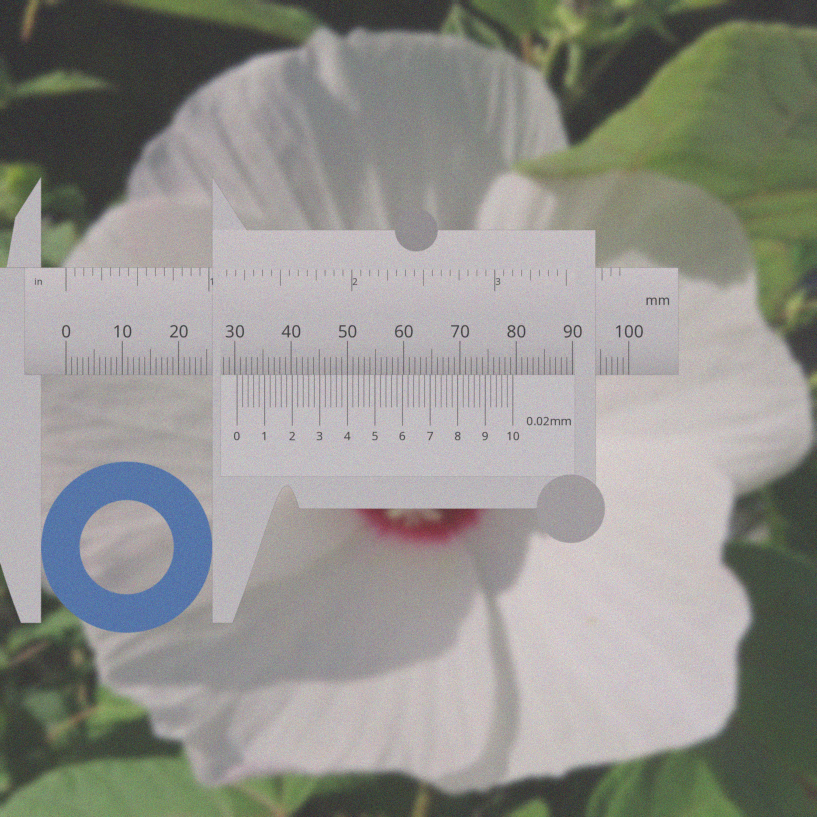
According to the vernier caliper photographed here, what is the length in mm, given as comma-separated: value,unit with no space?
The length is 30.4,mm
